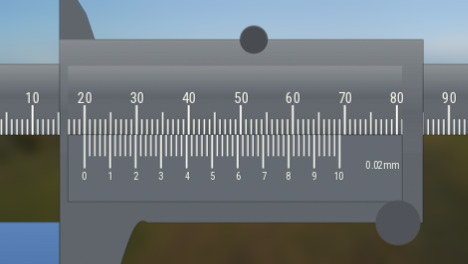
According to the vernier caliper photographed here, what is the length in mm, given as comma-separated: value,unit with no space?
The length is 20.0,mm
